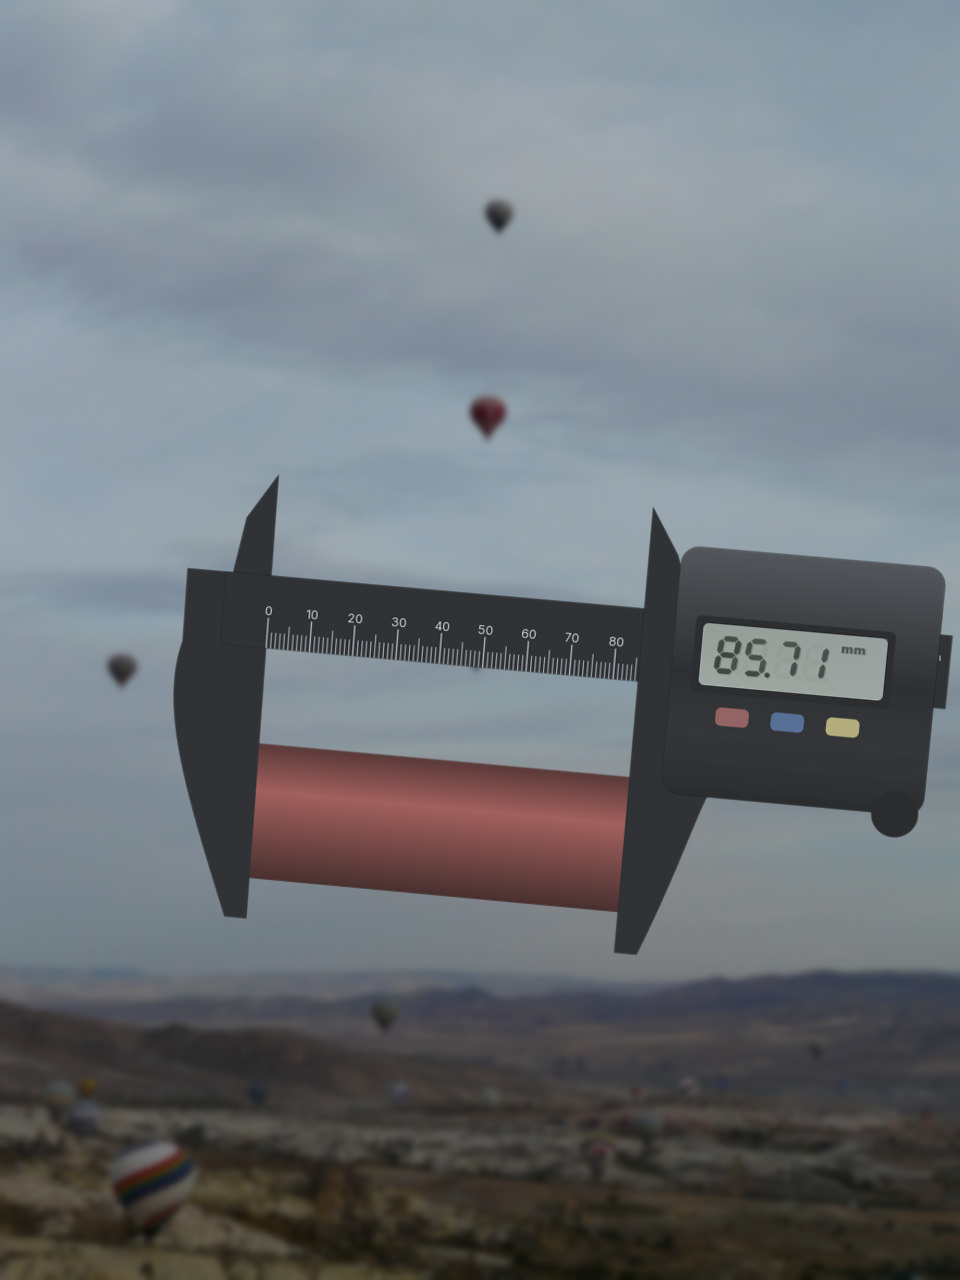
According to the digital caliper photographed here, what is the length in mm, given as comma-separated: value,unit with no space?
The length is 85.71,mm
